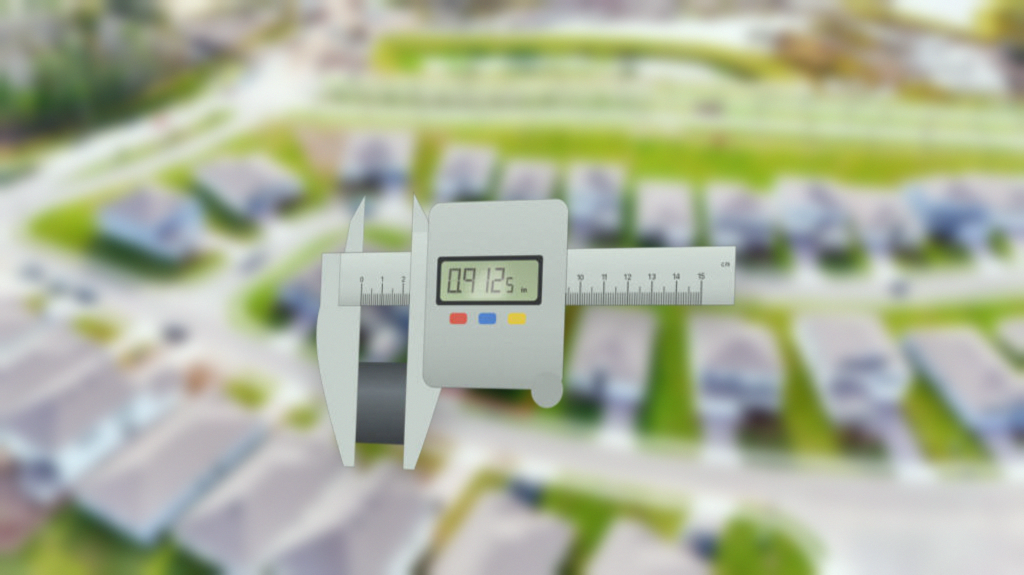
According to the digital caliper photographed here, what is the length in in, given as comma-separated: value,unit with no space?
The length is 0.9125,in
